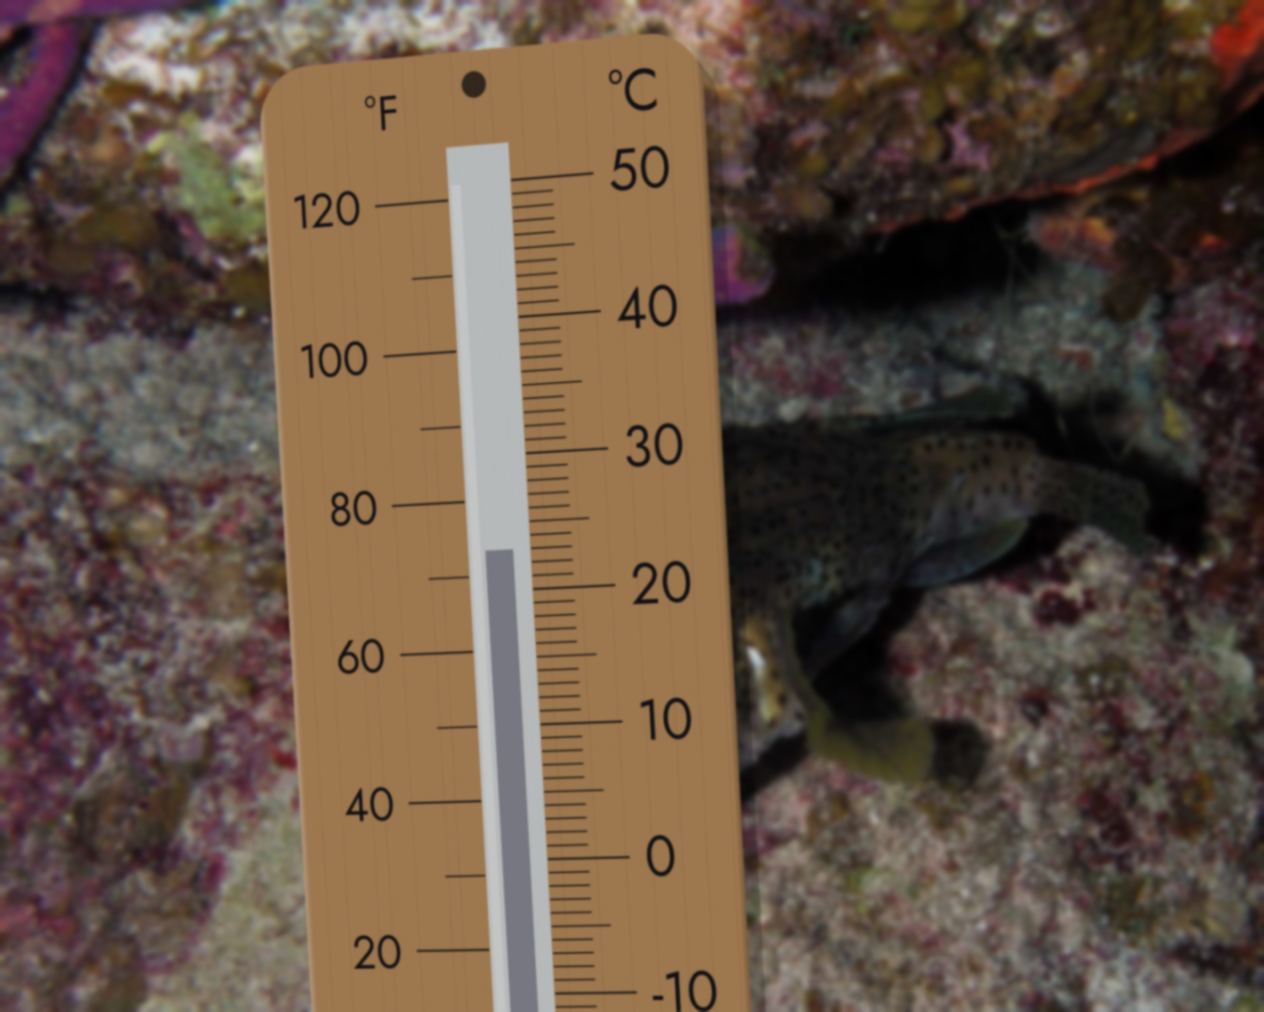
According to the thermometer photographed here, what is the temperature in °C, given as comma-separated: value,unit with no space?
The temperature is 23,°C
